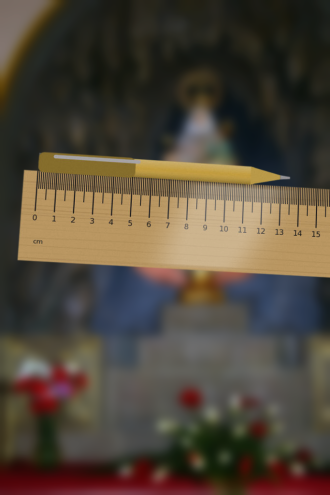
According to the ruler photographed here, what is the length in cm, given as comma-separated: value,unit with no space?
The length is 13.5,cm
